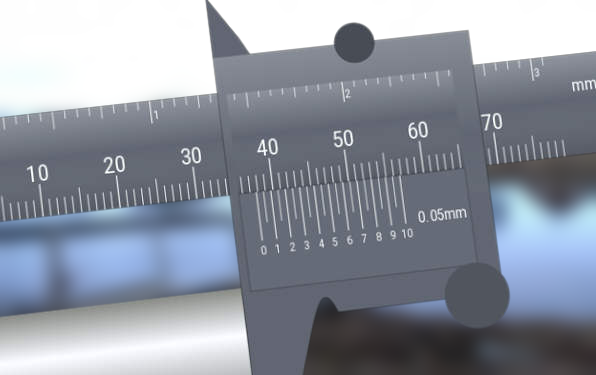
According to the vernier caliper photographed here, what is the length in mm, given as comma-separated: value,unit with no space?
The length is 37.8,mm
